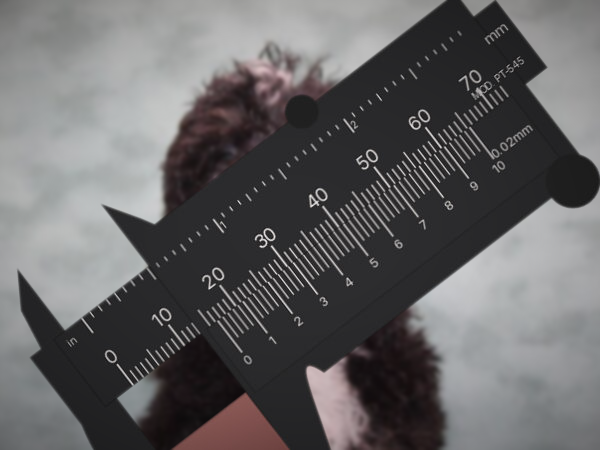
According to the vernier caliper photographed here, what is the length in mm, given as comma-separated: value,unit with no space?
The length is 16.4,mm
